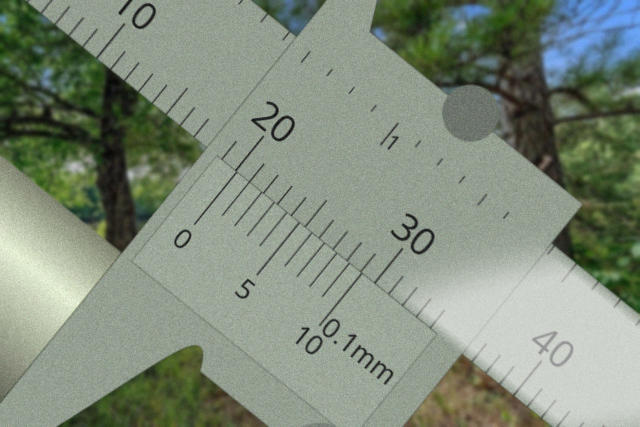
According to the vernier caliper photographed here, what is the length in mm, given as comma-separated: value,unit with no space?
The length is 20.1,mm
